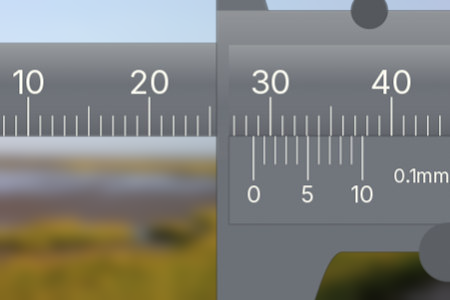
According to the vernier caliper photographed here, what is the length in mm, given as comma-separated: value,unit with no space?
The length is 28.6,mm
